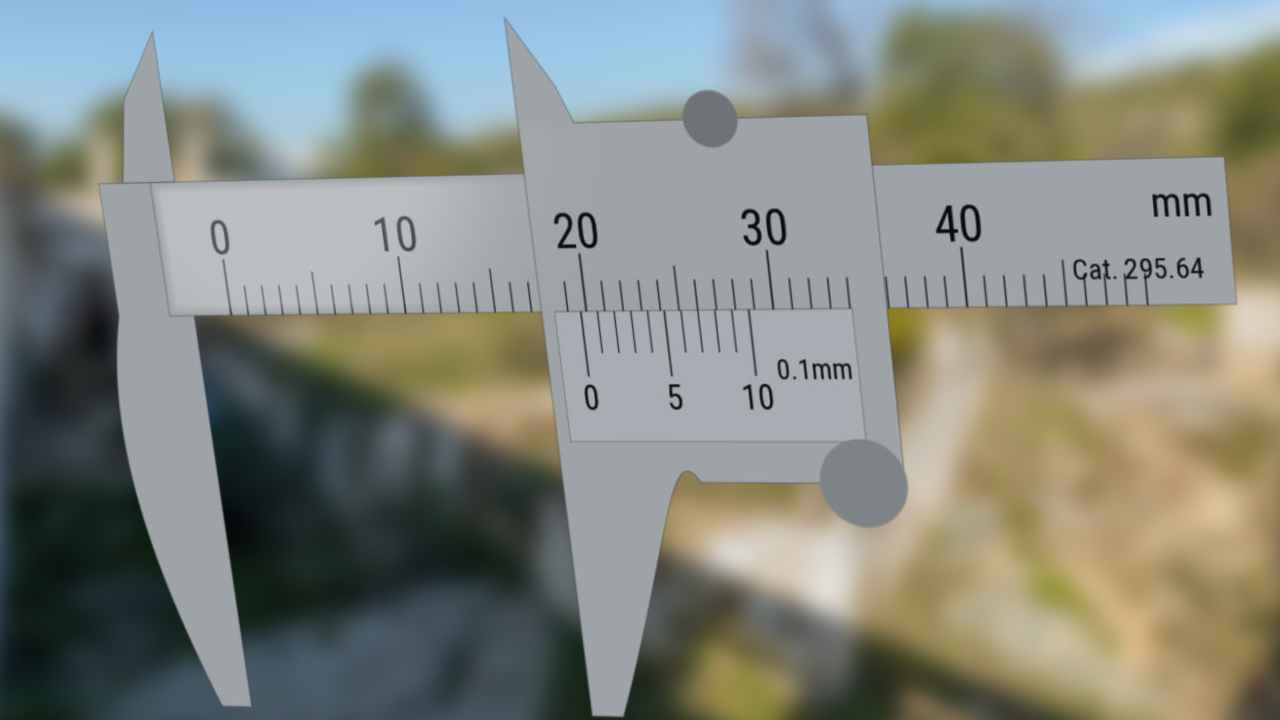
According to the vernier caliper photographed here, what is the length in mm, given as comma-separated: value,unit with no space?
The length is 19.7,mm
